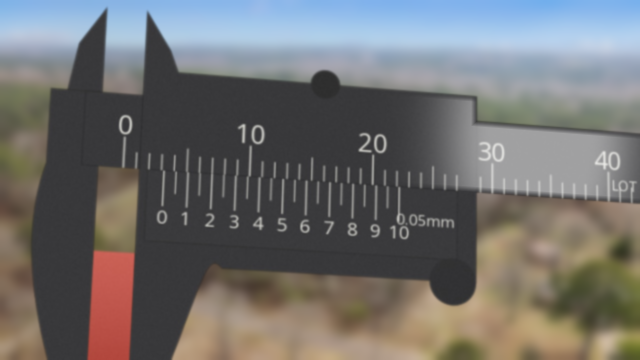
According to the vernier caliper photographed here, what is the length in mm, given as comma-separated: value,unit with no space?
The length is 3.2,mm
